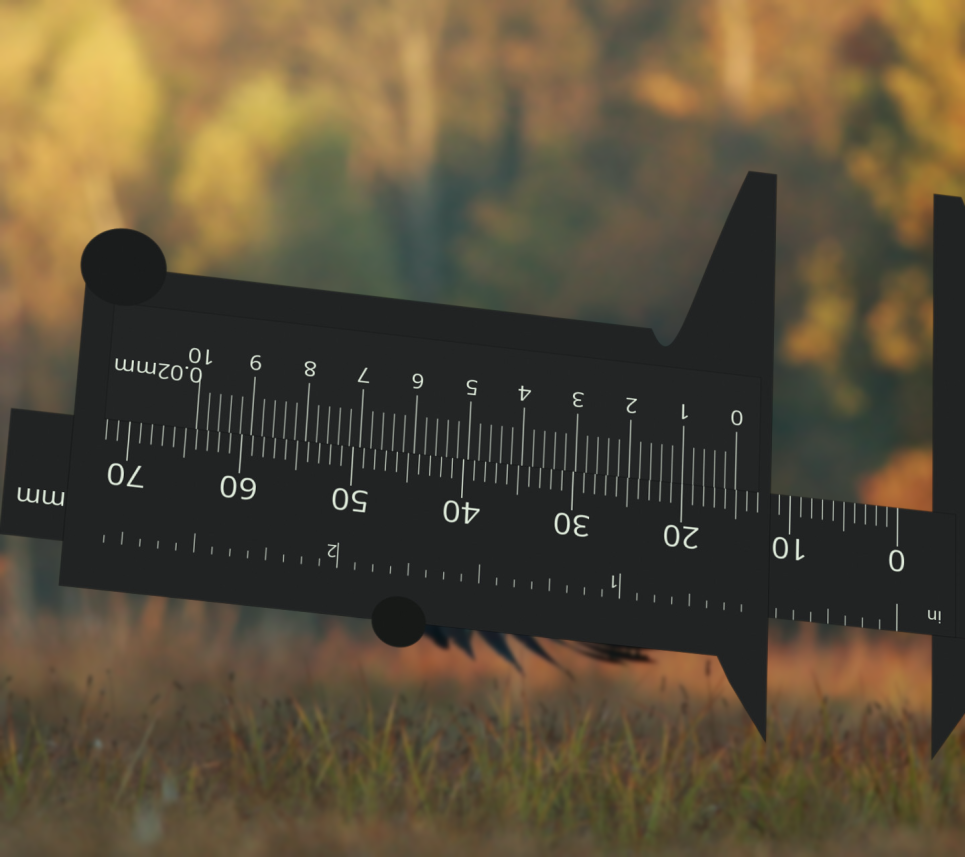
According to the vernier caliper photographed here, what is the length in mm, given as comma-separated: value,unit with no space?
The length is 15.1,mm
